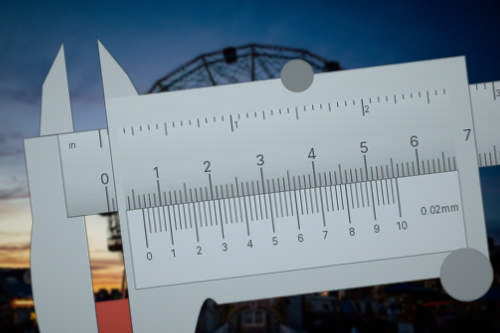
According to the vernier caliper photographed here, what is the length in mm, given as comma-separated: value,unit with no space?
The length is 6.5,mm
